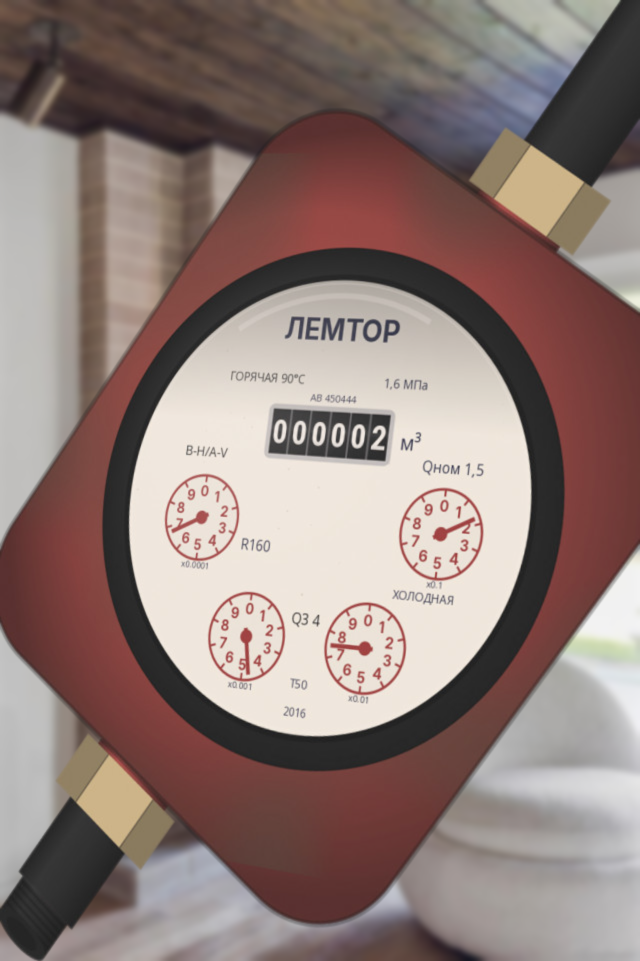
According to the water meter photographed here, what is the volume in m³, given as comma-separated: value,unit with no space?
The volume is 2.1746,m³
